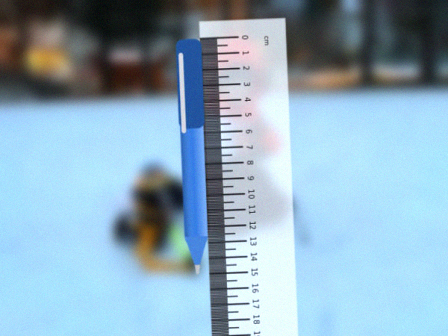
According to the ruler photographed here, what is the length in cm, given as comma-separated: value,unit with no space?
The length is 15,cm
